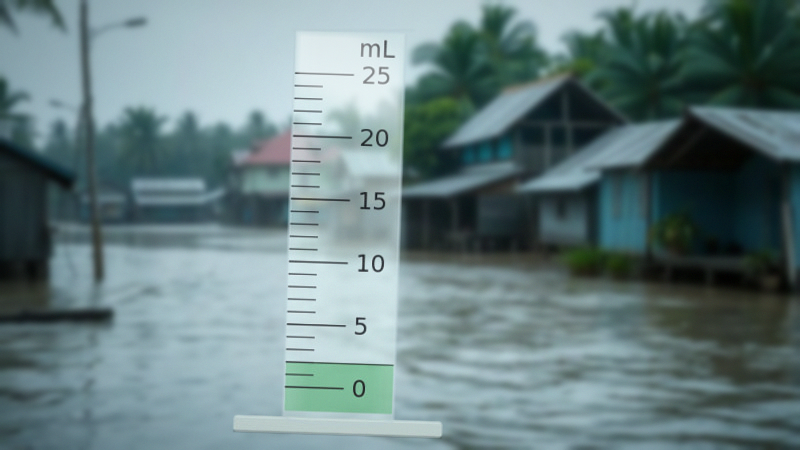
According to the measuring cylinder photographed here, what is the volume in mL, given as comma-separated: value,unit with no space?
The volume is 2,mL
